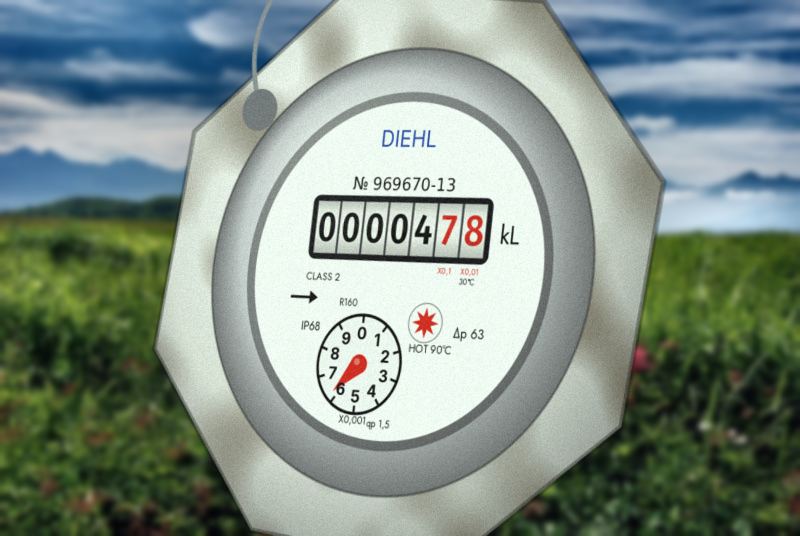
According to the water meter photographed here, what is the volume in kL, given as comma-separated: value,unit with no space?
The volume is 4.786,kL
